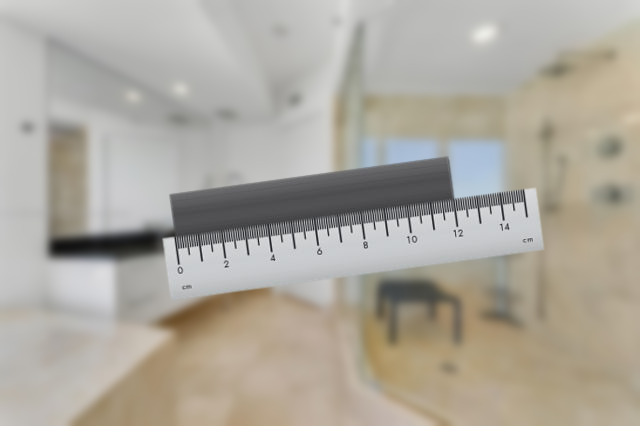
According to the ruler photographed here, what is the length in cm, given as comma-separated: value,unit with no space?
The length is 12,cm
